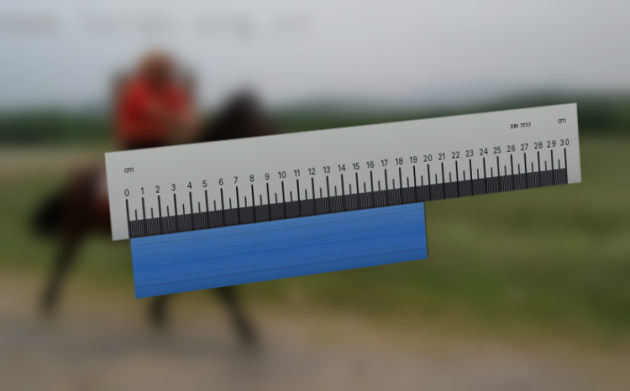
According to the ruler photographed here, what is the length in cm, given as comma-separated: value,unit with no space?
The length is 19.5,cm
